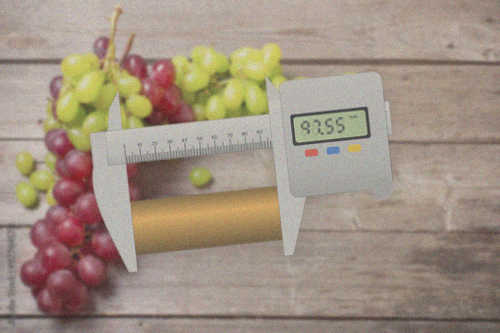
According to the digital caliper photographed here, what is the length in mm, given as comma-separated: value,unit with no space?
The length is 97.55,mm
